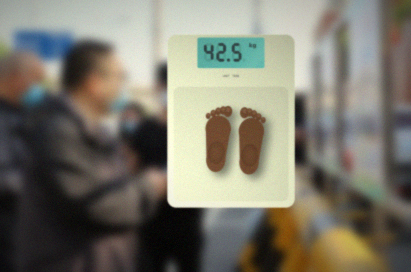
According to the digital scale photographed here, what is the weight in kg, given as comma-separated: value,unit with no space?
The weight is 42.5,kg
